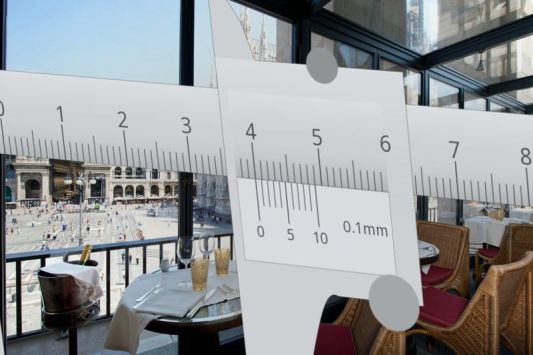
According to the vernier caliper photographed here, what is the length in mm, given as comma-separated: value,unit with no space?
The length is 40.0,mm
